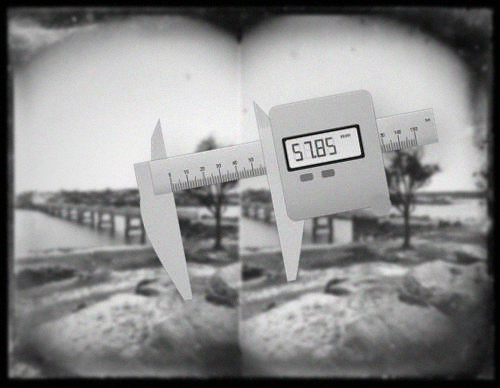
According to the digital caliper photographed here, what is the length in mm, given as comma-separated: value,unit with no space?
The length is 57.85,mm
